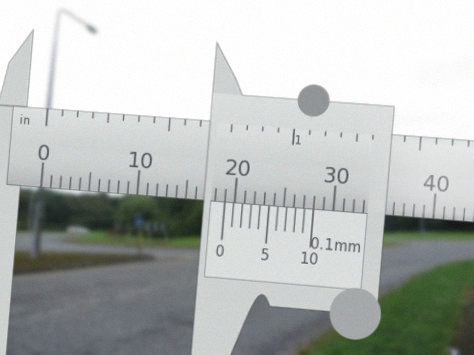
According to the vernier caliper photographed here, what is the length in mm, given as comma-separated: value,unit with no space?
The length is 19.0,mm
